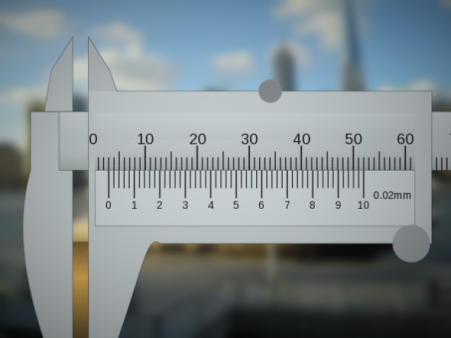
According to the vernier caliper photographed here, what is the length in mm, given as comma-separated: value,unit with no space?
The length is 3.0,mm
